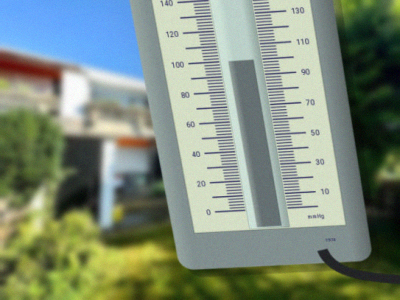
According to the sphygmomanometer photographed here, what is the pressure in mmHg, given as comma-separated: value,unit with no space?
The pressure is 100,mmHg
